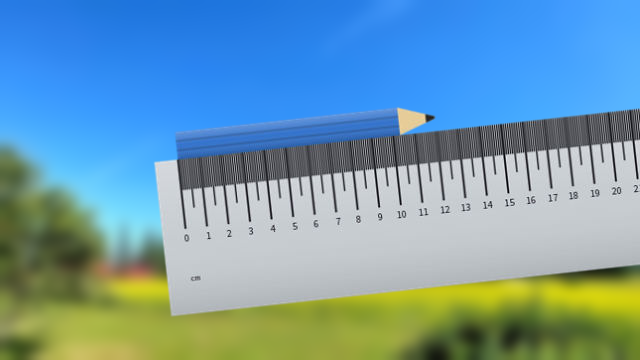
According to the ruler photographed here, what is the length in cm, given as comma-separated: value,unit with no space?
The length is 12,cm
